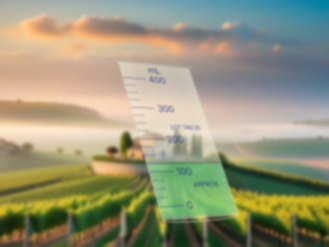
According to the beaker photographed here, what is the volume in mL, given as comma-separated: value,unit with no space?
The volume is 125,mL
